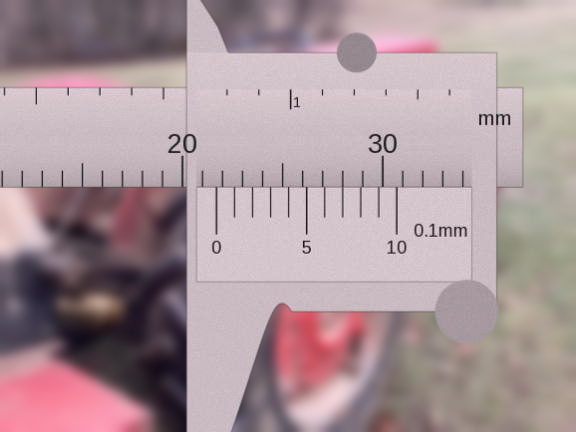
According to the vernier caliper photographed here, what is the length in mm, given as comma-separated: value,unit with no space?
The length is 21.7,mm
